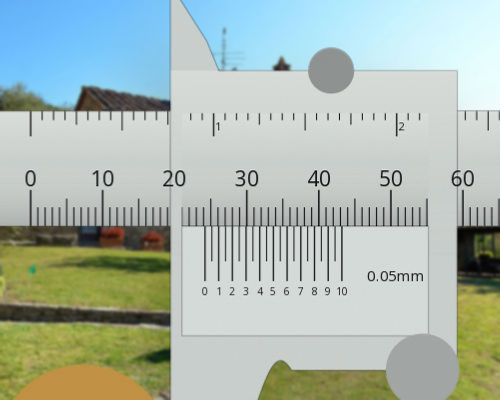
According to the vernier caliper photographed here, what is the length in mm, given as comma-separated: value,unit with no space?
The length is 24.2,mm
